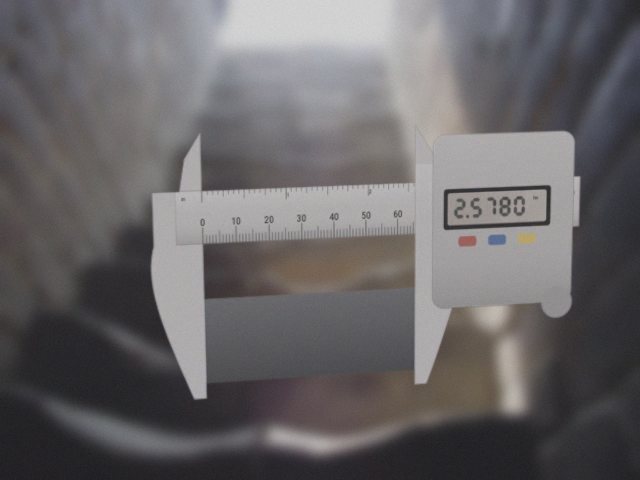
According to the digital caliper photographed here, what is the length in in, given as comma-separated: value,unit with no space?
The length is 2.5780,in
